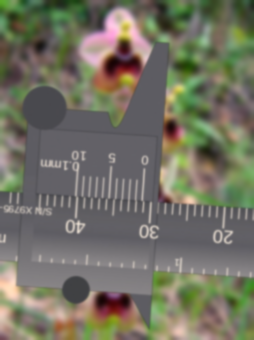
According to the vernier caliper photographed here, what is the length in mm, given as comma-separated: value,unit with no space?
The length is 31.2,mm
